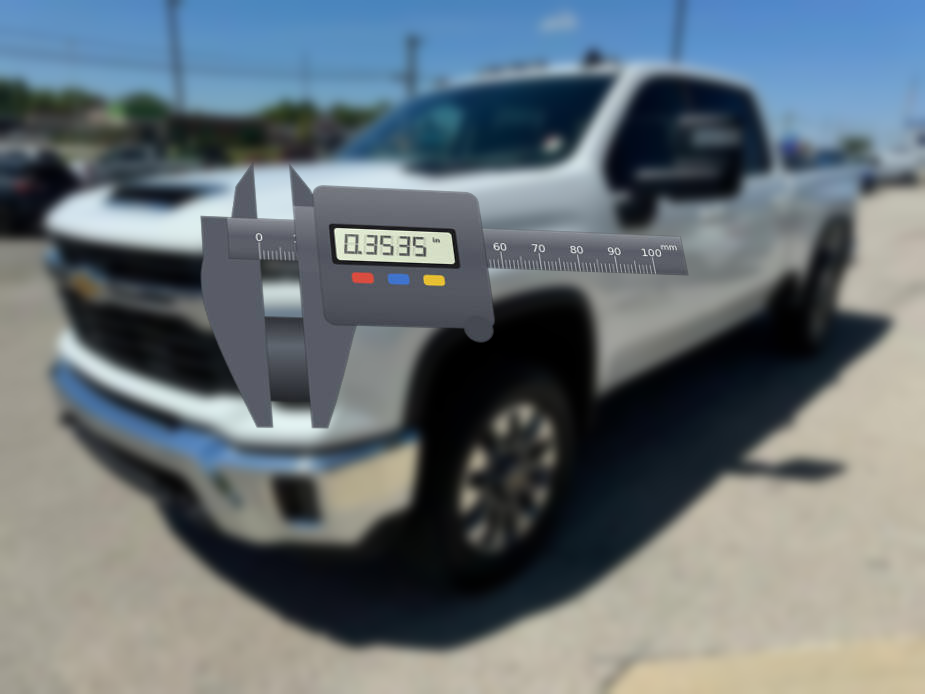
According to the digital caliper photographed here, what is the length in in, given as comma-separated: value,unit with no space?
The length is 0.3535,in
